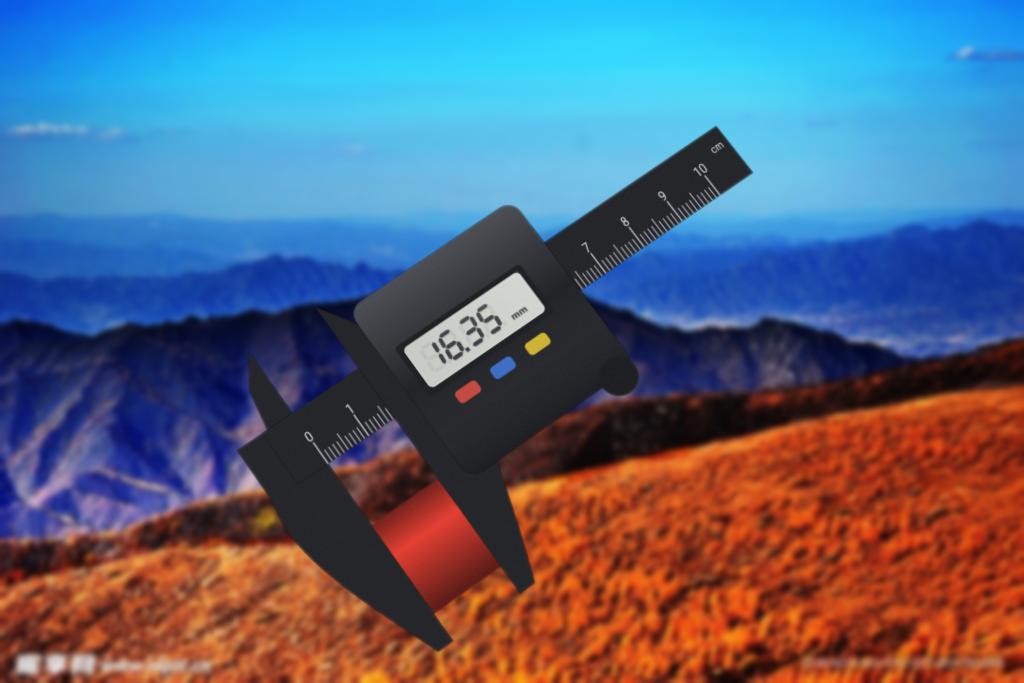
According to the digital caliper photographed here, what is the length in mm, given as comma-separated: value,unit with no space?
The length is 16.35,mm
